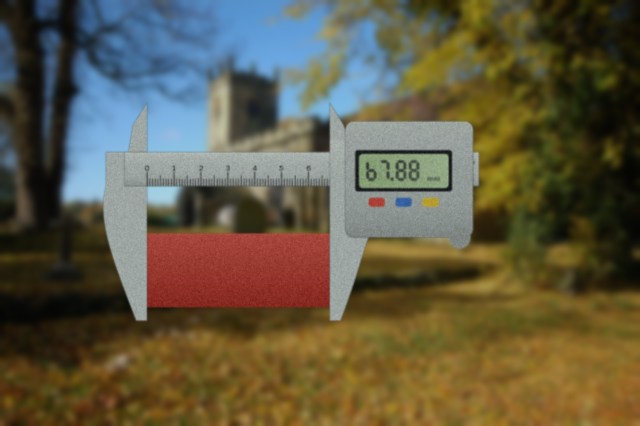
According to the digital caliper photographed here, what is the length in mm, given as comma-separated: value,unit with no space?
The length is 67.88,mm
